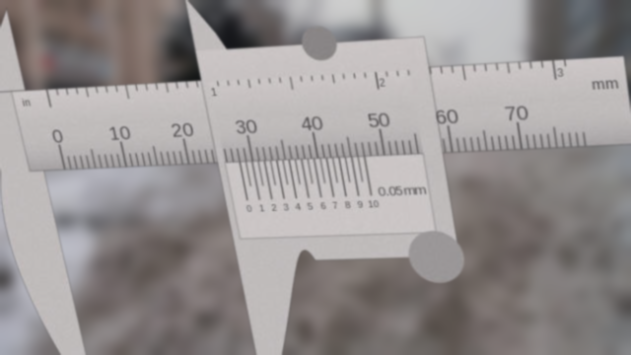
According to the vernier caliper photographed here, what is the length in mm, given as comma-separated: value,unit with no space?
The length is 28.0,mm
